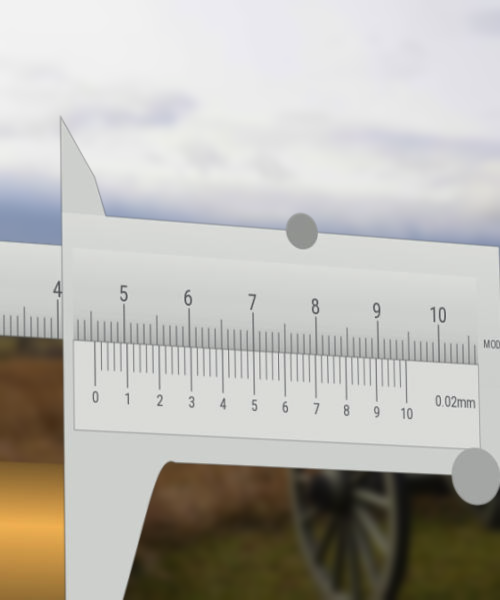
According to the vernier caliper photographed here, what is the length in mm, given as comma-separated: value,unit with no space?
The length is 45.5,mm
